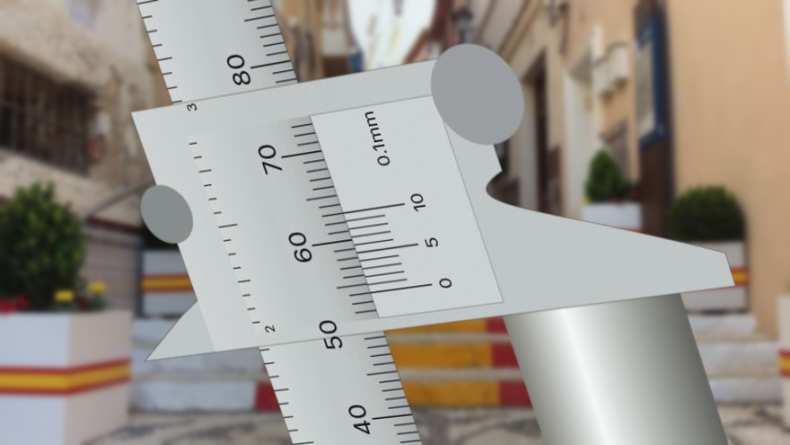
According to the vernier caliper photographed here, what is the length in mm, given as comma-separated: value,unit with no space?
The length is 54.0,mm
